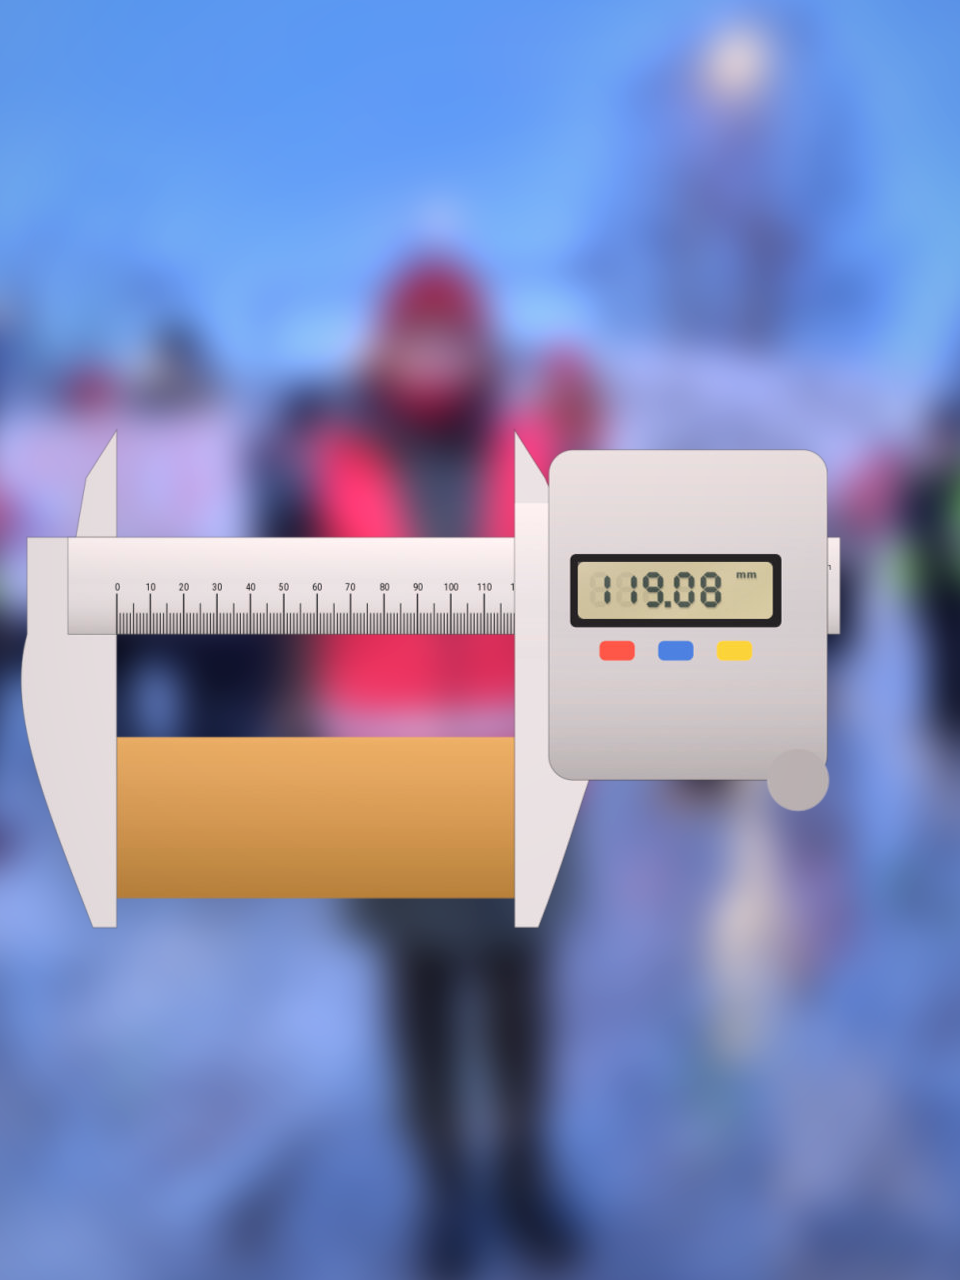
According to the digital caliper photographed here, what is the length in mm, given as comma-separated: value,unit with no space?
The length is 119.08,mm
